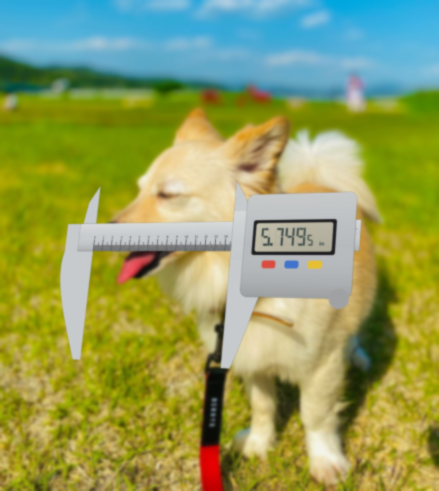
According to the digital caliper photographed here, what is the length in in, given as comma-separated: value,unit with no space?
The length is 5.7495,in
